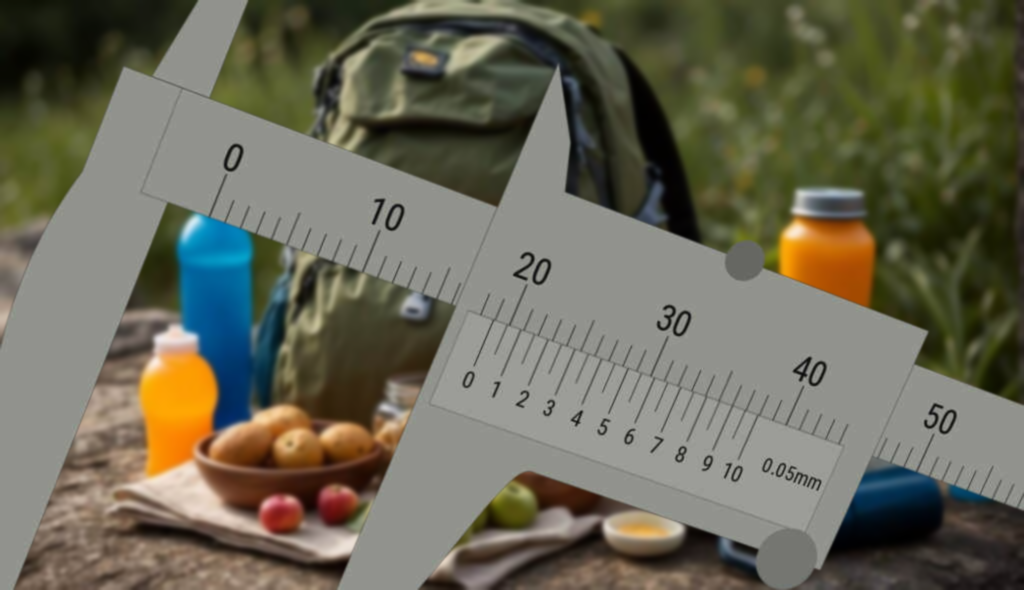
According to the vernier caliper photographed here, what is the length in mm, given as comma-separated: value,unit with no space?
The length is 18.9,mm
